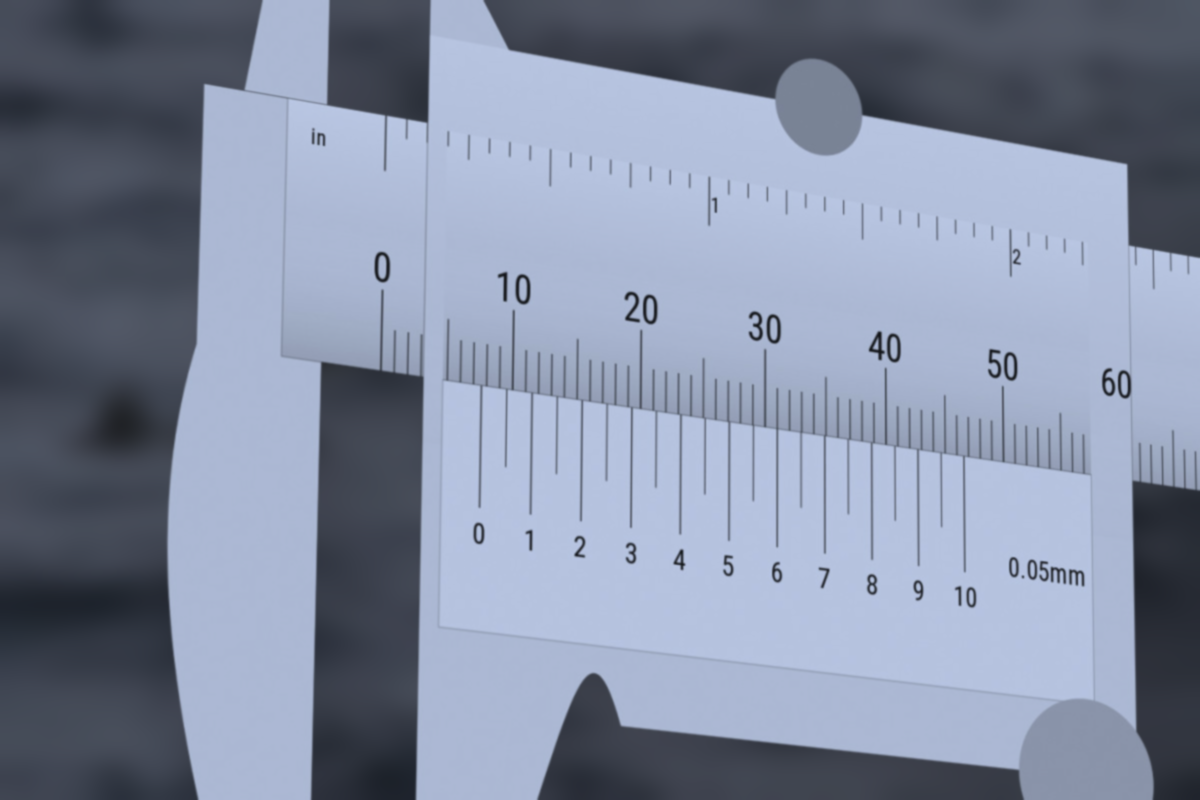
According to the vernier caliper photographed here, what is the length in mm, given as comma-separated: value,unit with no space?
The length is 7.6,mm
